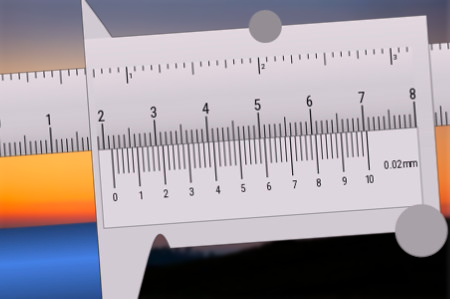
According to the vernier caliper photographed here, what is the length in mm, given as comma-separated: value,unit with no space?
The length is 21.5,mm
